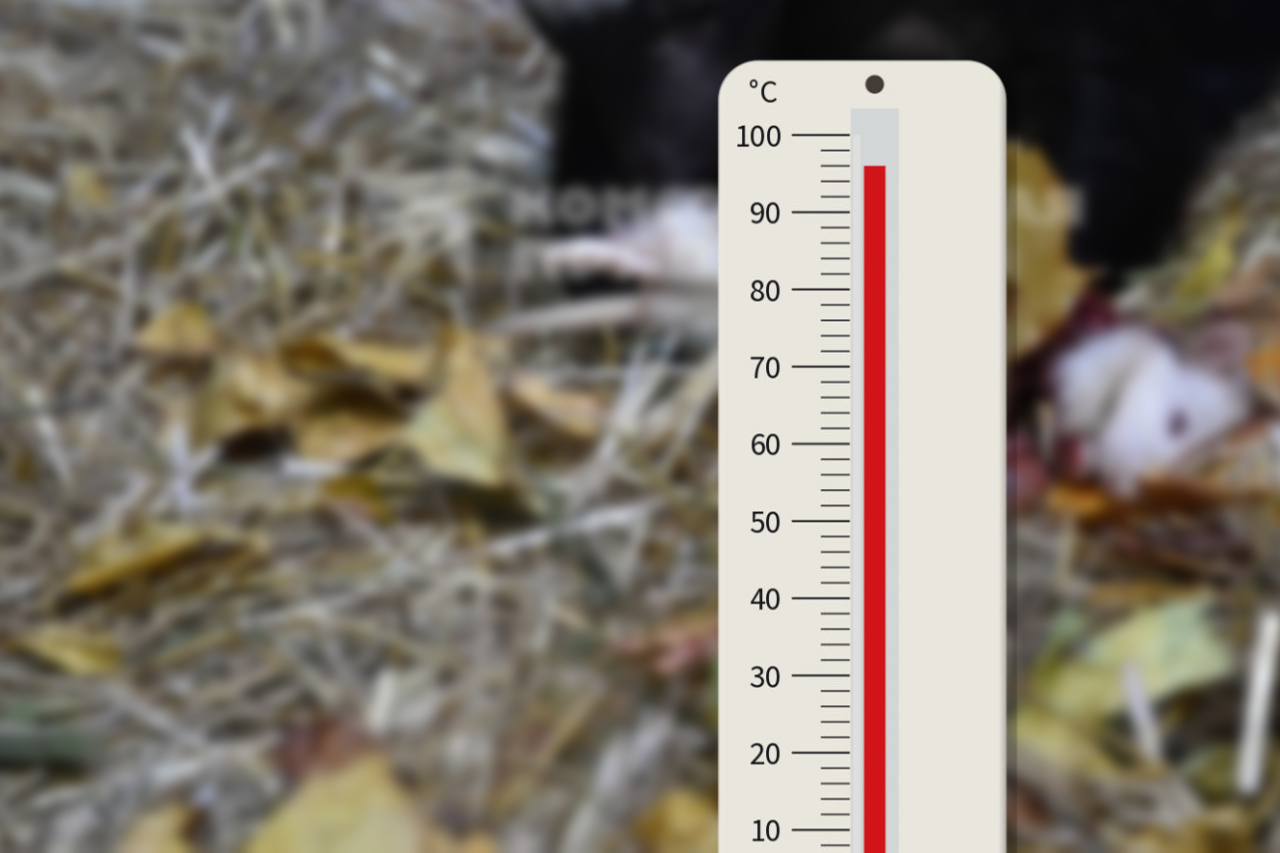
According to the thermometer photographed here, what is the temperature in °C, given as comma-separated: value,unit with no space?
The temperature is 96,°C
